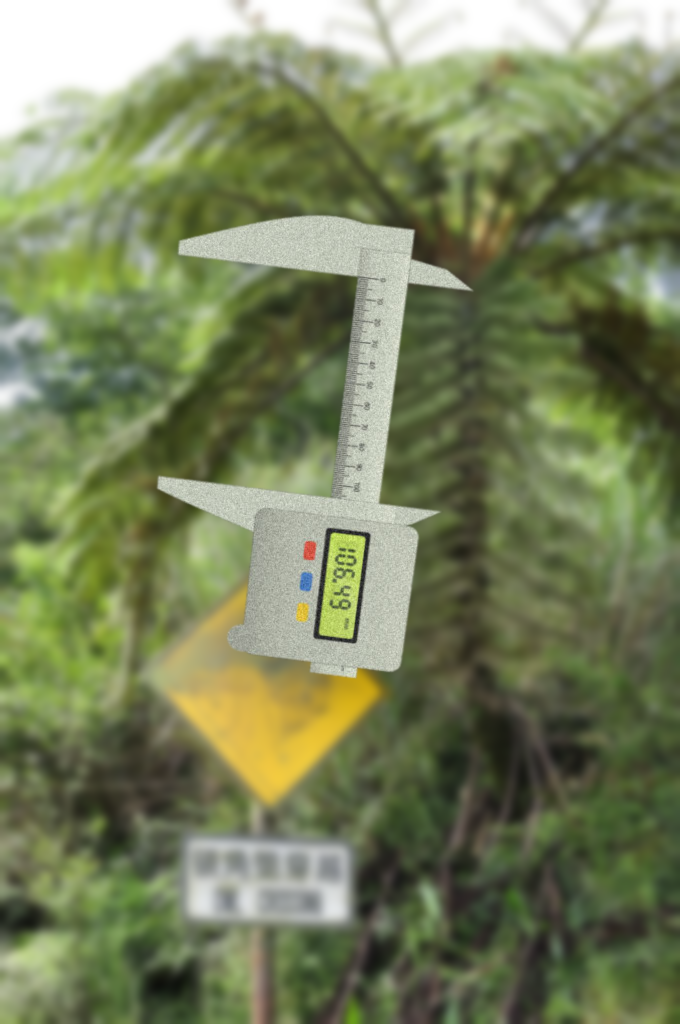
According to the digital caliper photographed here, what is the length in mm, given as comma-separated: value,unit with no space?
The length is 106.49,mm
